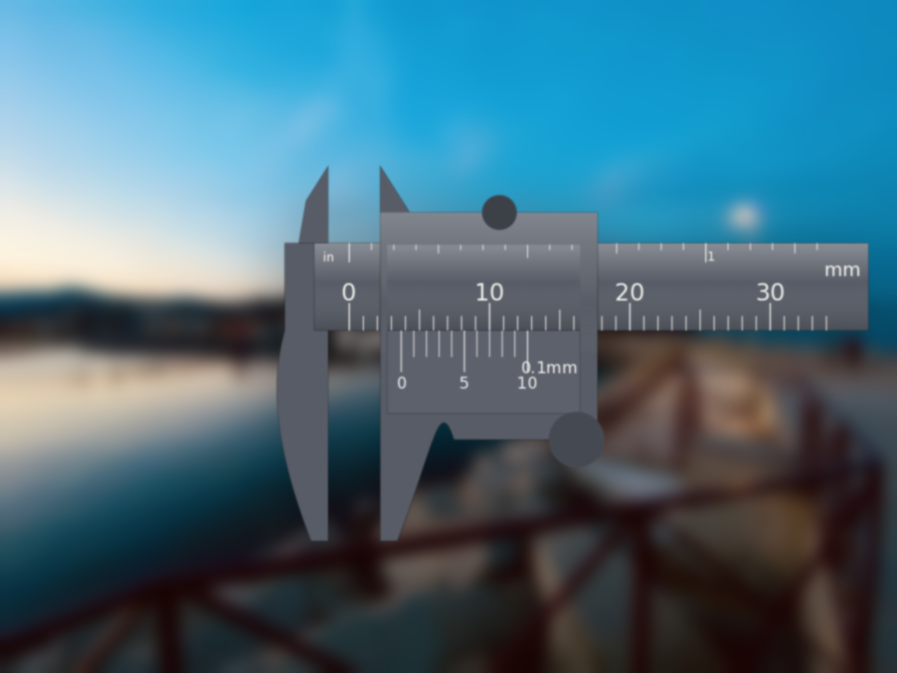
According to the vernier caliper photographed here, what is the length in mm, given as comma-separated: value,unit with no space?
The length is 3.7,mm
